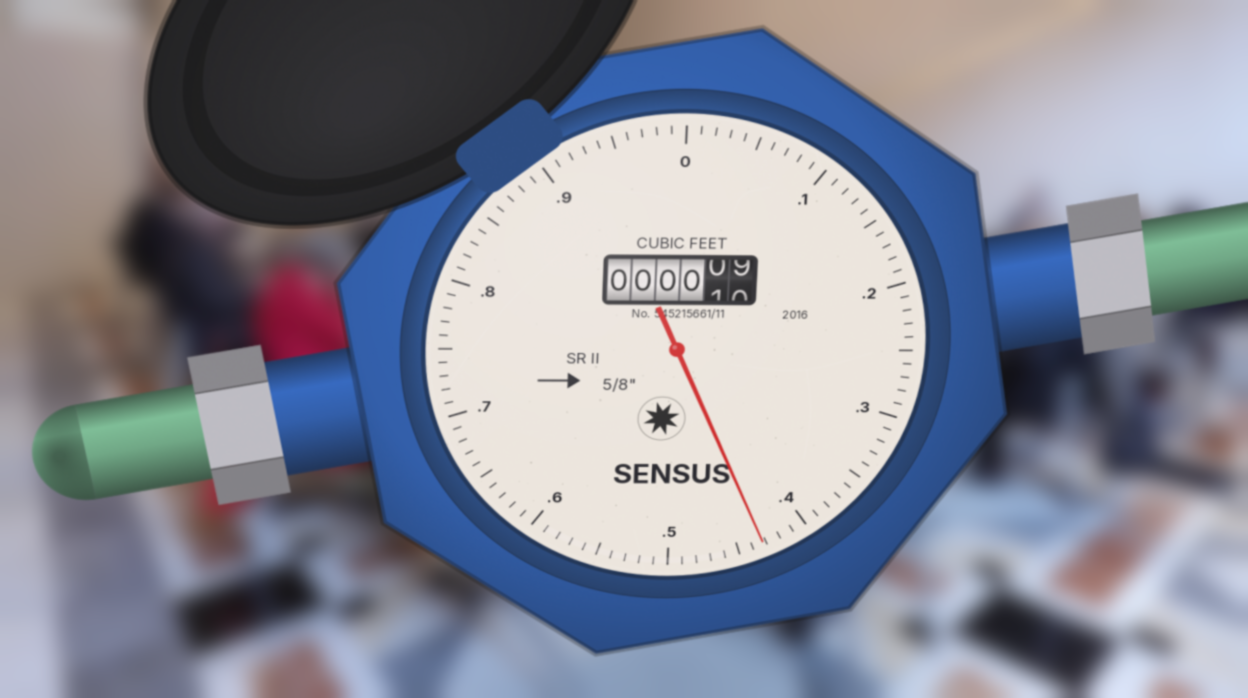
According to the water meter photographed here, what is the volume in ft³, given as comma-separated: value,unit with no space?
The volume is 9.43,ft³
